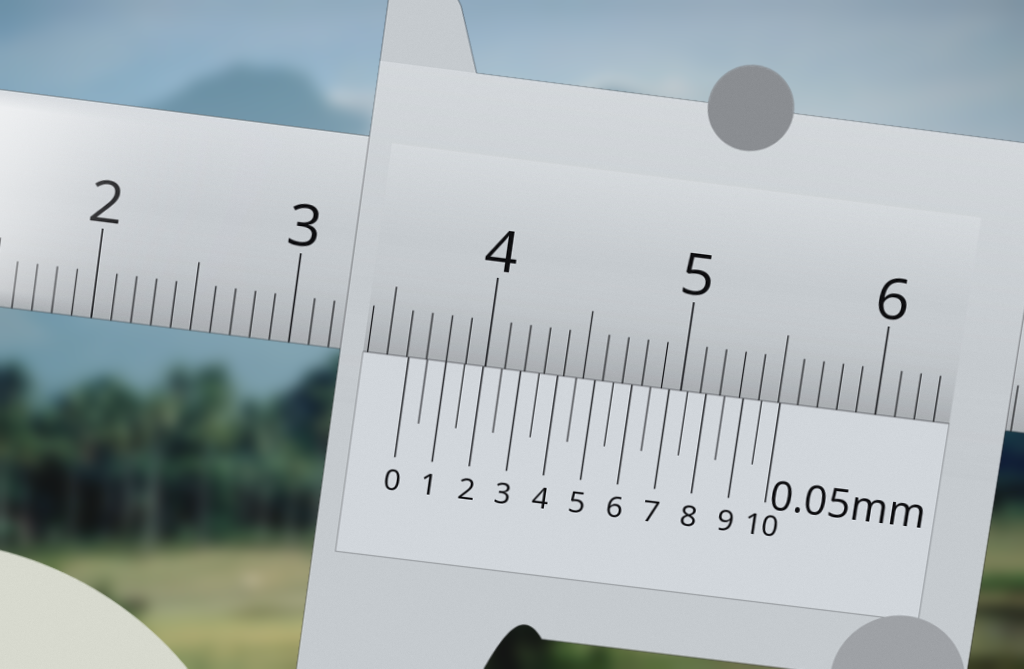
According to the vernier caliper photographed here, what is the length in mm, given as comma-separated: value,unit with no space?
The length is 36.1,mm
